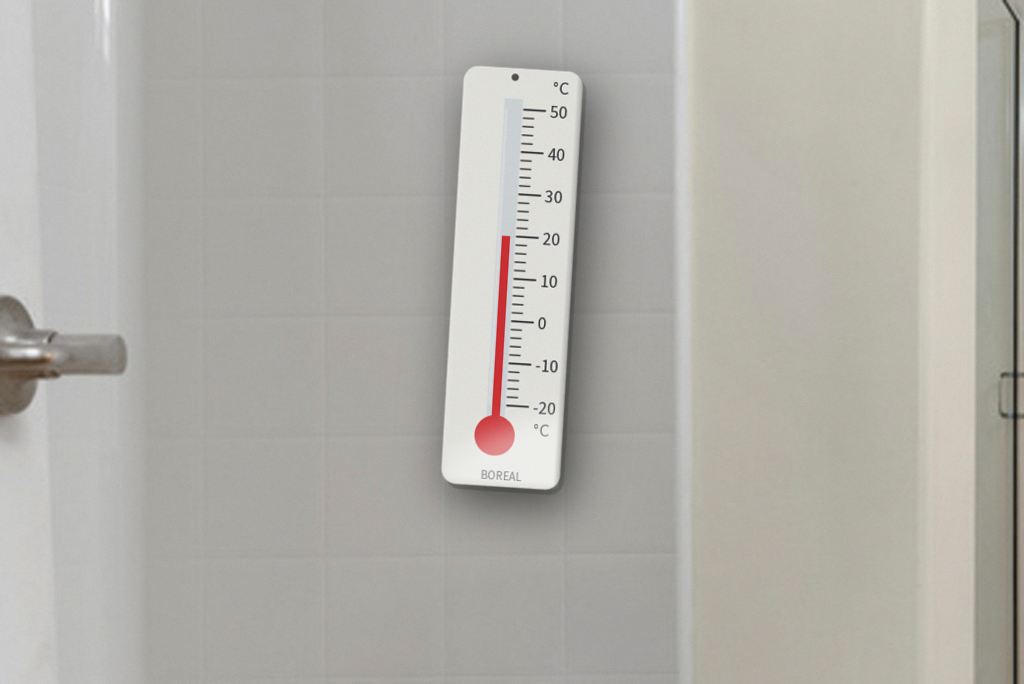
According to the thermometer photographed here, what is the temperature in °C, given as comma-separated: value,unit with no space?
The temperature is 20,°C
